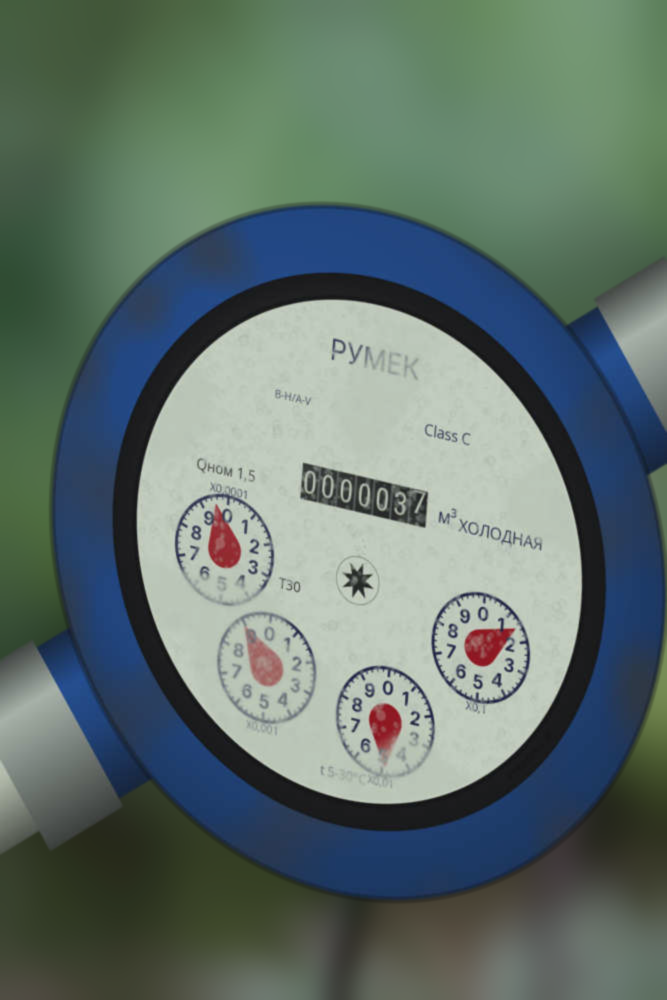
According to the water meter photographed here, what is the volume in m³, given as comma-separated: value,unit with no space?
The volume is 37.1489,m³
